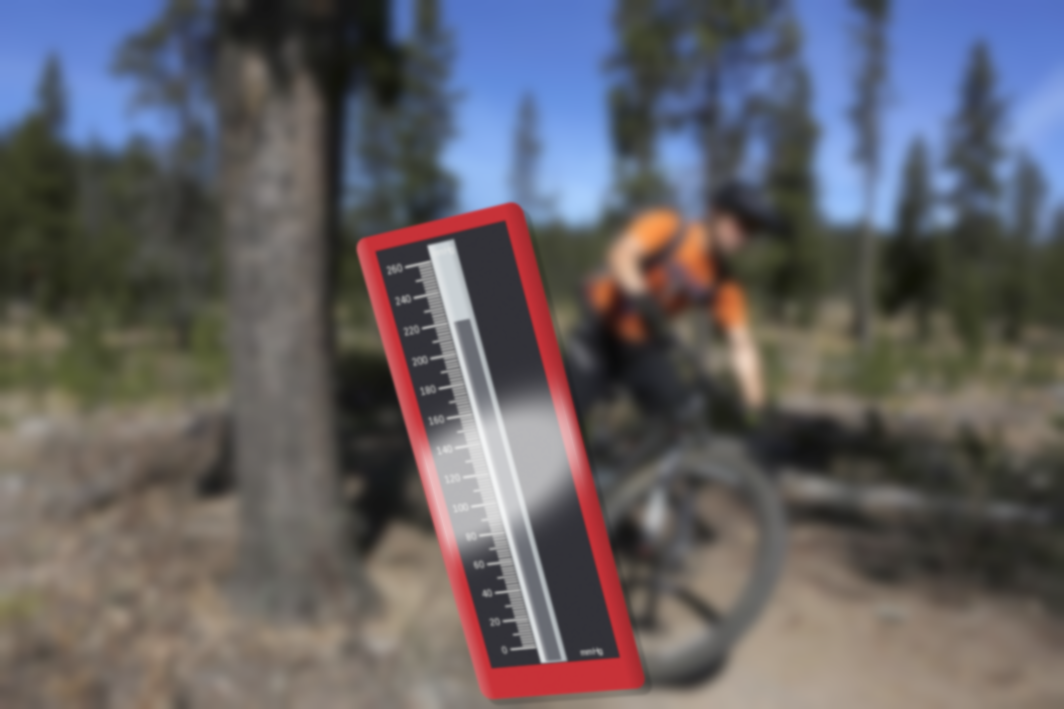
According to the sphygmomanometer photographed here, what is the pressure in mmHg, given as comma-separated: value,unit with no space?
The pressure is 220,mmHg
